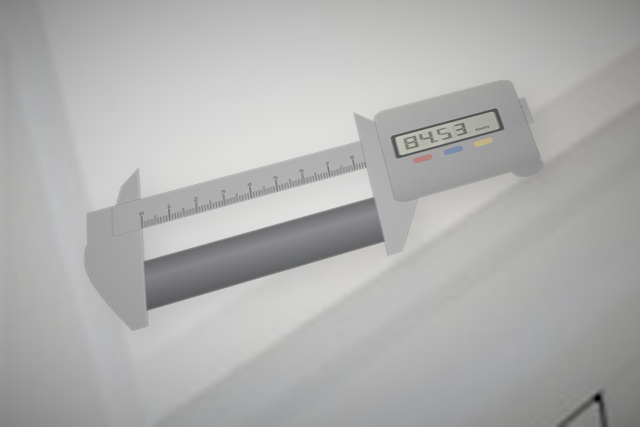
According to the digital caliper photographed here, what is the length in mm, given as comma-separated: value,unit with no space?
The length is 84.53,mm
